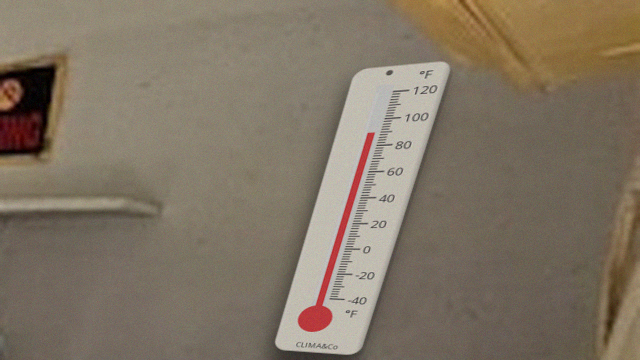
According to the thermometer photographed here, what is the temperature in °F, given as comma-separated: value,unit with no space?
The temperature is 90,°F
